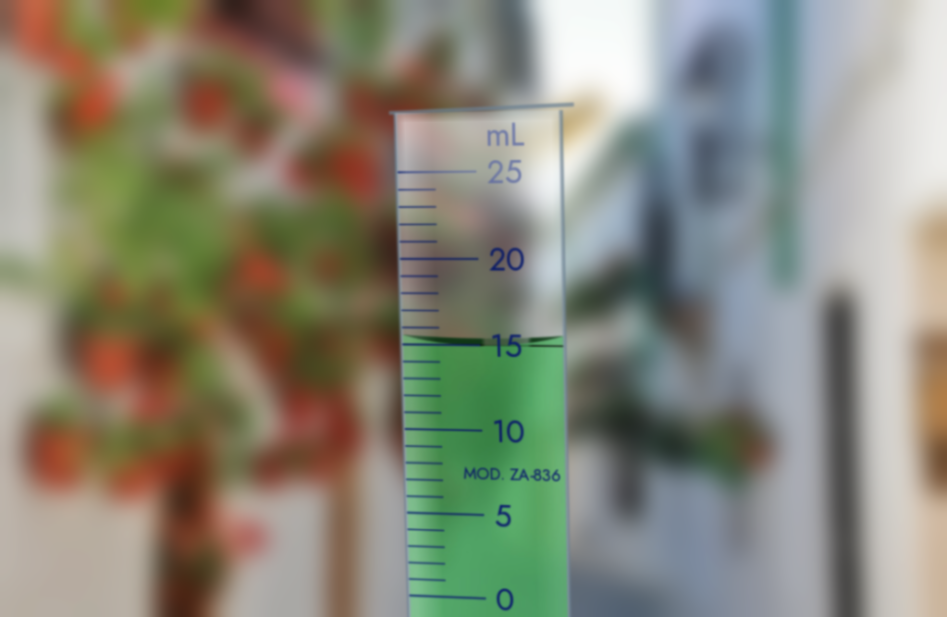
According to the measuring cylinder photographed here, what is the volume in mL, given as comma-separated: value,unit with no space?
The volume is 15,mL
